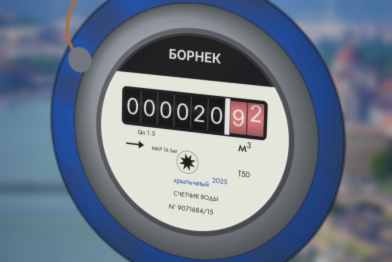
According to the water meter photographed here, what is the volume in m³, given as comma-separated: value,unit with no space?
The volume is 20.92,m³
